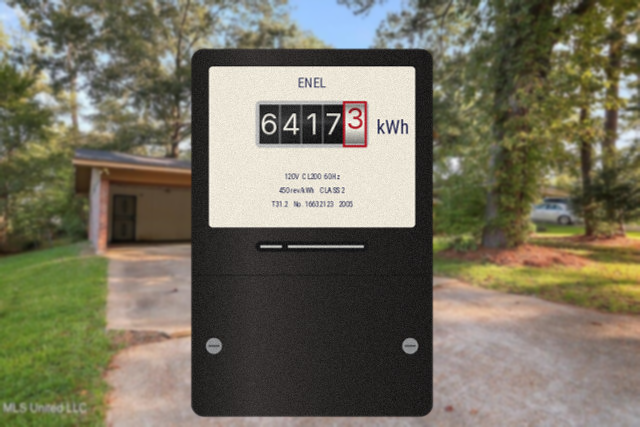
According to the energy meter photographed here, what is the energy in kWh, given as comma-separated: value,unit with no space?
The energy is 6417.3,kWh
